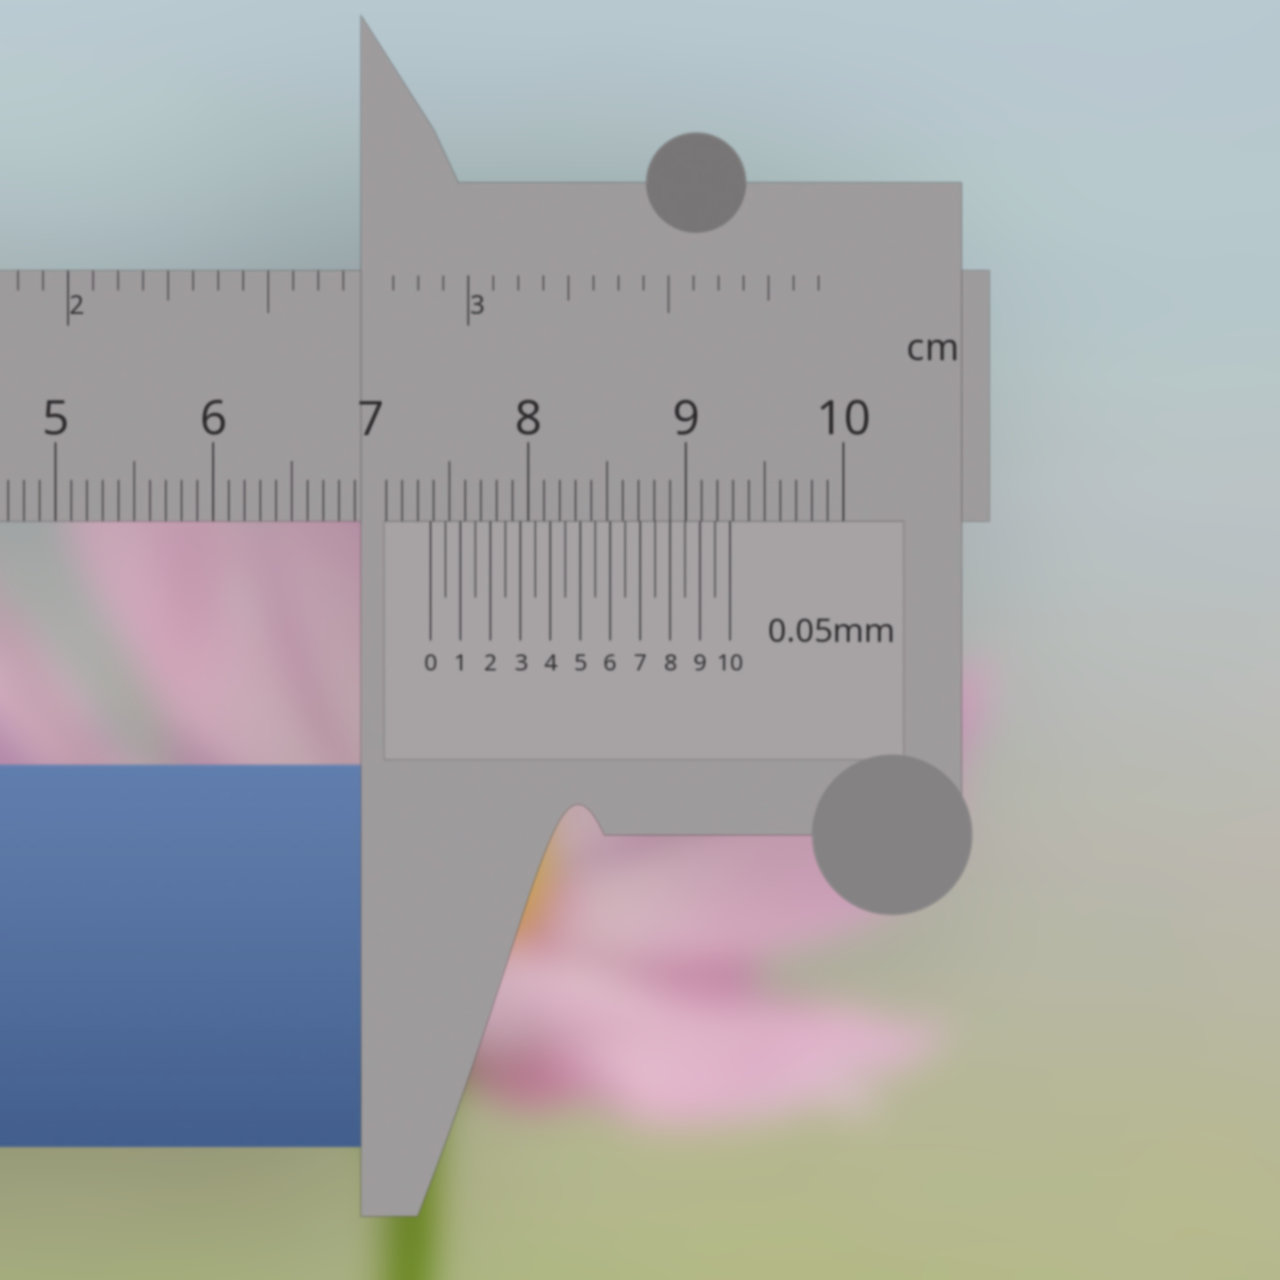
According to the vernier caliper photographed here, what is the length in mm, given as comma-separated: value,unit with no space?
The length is 73.8,mm
